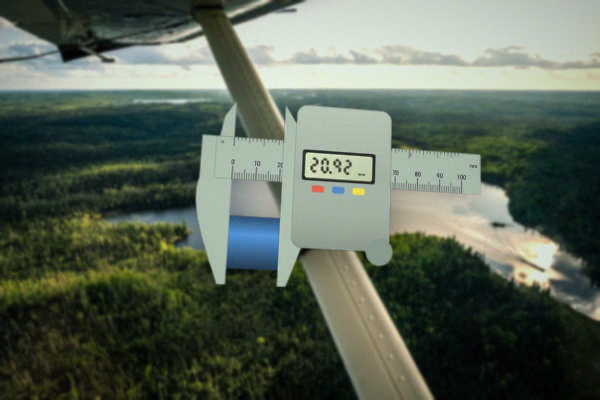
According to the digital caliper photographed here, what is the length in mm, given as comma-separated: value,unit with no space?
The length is 20.92,mm
